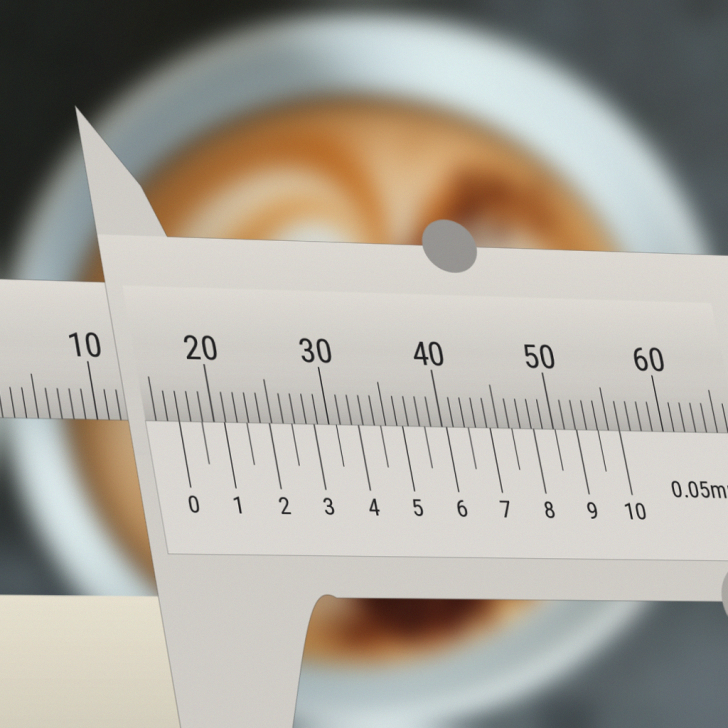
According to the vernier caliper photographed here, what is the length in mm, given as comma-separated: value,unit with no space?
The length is 17.0,mm
